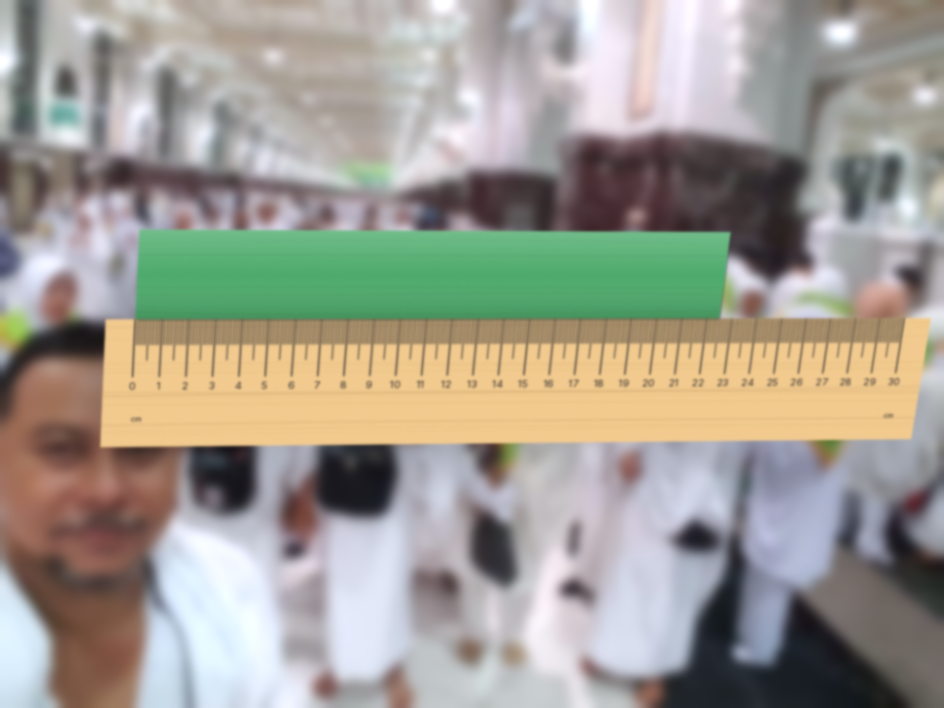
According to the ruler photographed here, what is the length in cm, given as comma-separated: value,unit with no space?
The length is 22.5,cm
